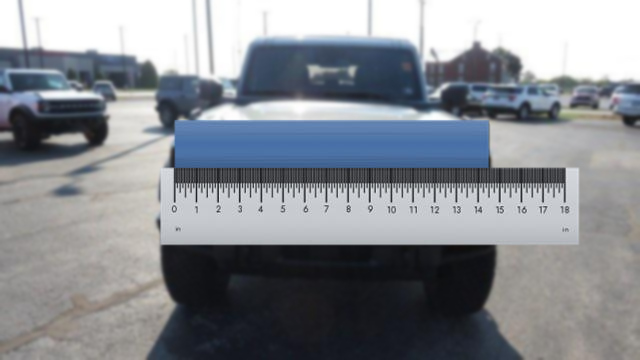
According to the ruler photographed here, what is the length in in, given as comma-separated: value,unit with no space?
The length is 14.5,in
